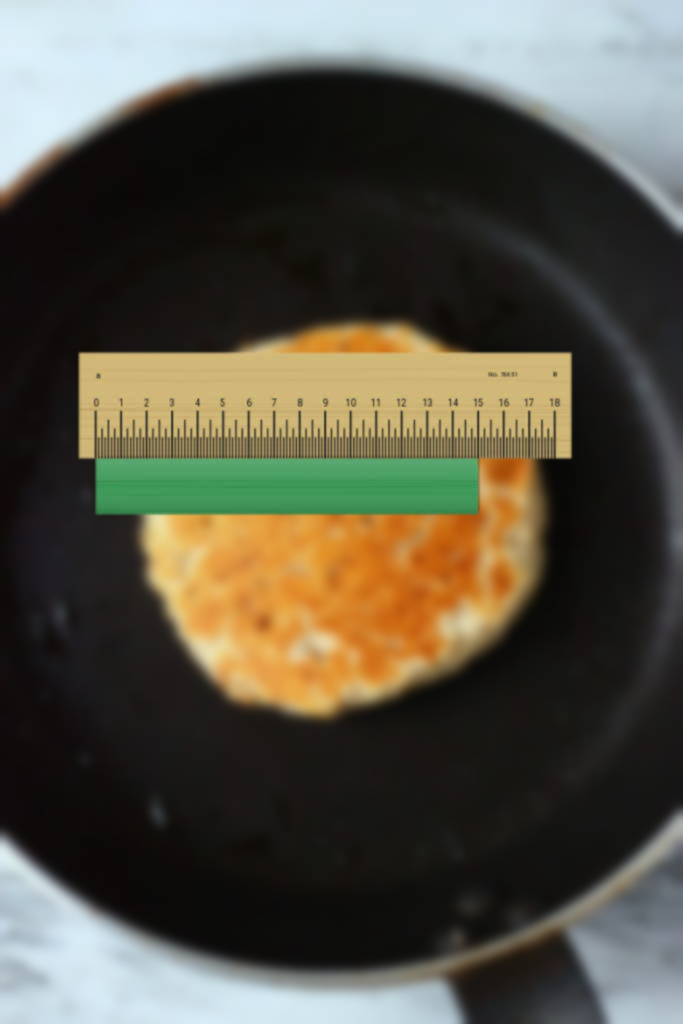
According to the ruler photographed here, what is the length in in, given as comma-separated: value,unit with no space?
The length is 15,in
